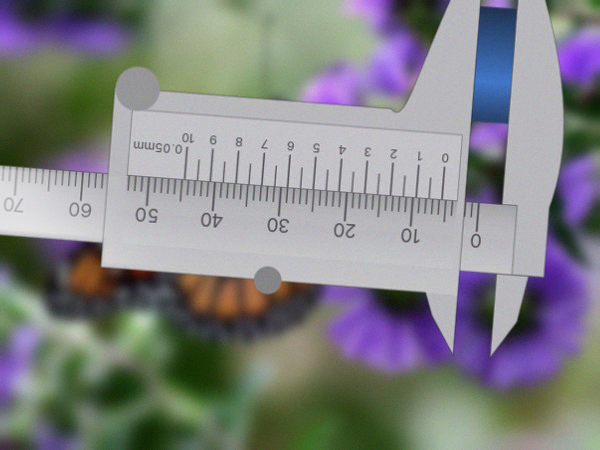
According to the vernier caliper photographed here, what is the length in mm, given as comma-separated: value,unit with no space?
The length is 5.6,mm
